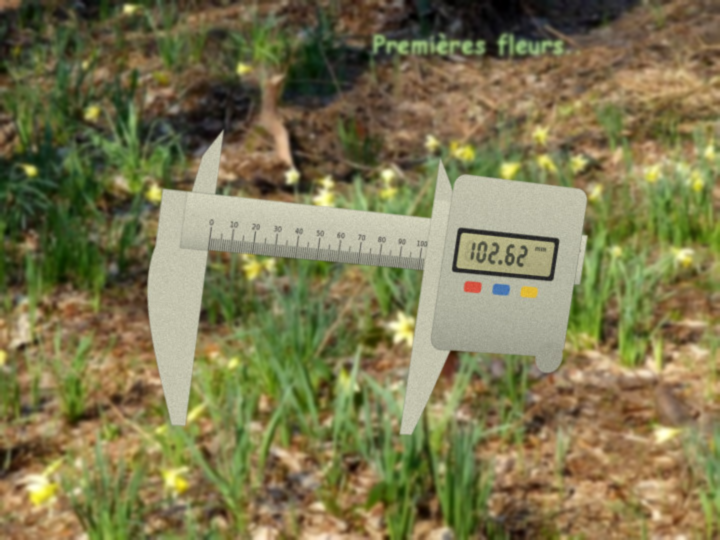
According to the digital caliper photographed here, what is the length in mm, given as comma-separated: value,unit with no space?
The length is 102.62,mm
